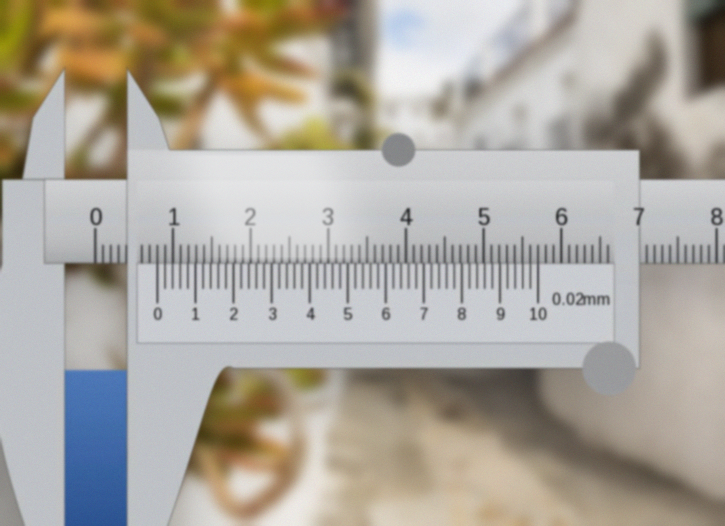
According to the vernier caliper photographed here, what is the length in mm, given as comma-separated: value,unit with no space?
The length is 8.0,mm
